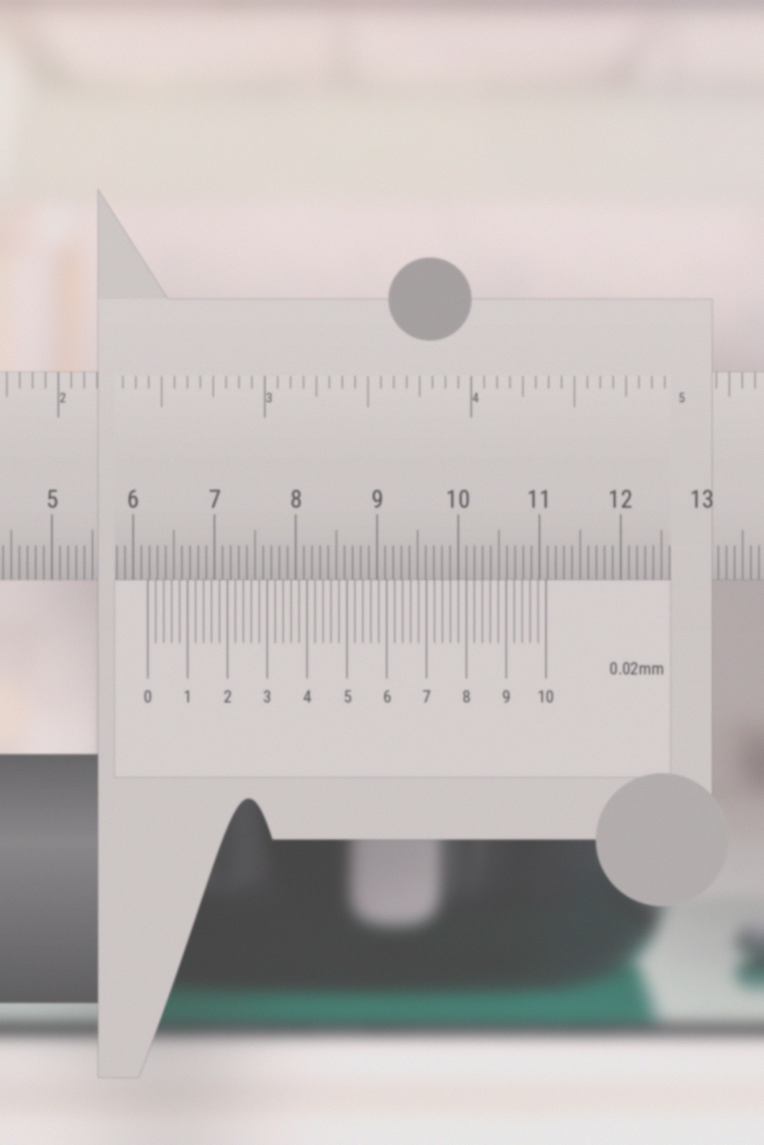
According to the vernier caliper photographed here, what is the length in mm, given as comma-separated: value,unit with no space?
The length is 61.8,mm
